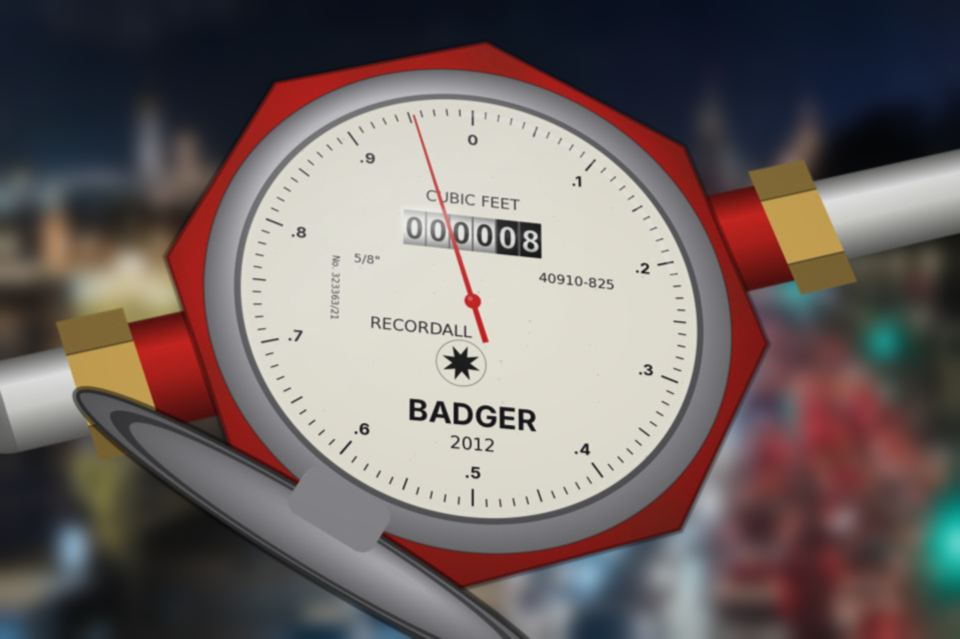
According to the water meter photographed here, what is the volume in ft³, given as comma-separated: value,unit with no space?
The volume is 7.95,ft³
